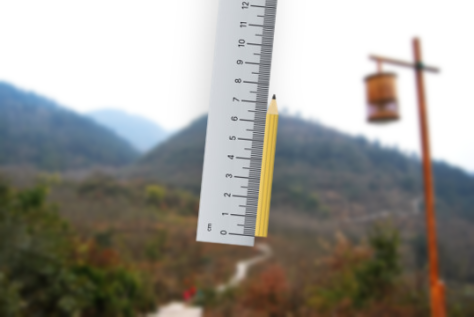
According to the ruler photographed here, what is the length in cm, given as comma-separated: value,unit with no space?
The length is 7.5,cm
